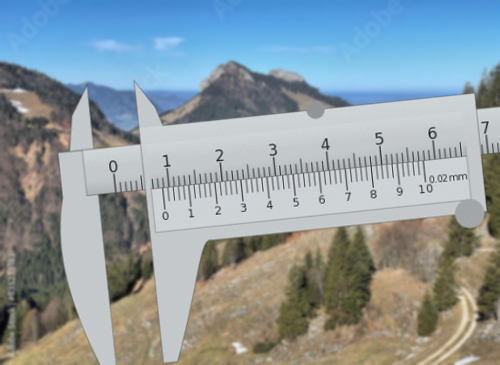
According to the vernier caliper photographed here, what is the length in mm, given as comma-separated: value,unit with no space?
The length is 8.8,mm
